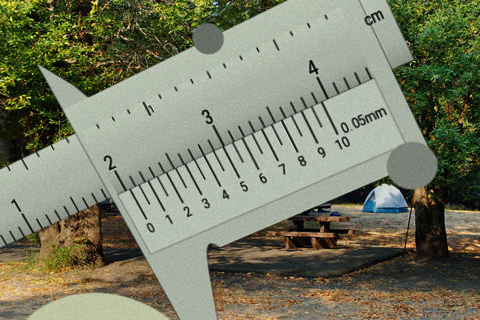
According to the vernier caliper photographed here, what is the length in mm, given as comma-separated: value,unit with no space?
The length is 20.4,mm
